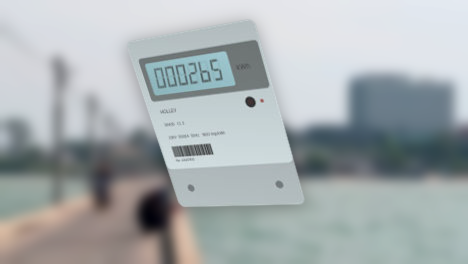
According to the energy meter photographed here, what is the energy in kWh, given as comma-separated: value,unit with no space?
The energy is 265,kWh
